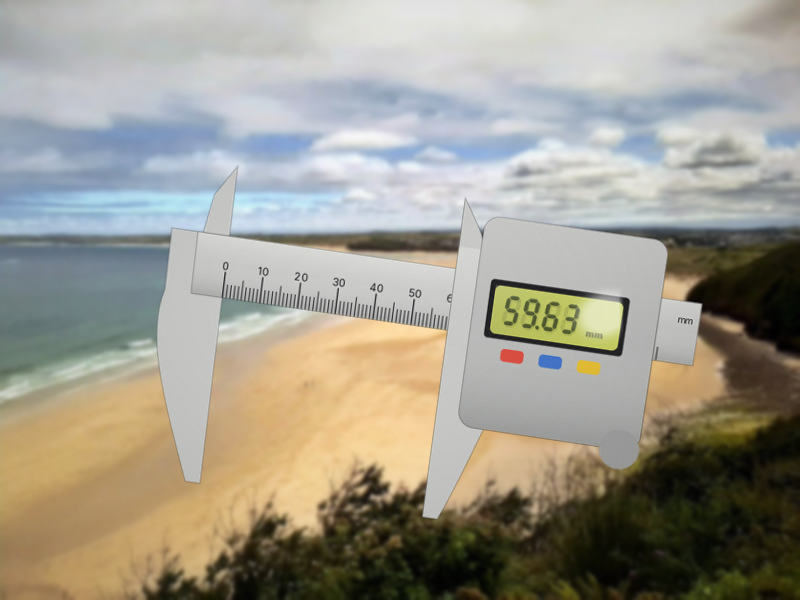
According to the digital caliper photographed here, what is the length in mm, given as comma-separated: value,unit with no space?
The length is 59.63,mm
